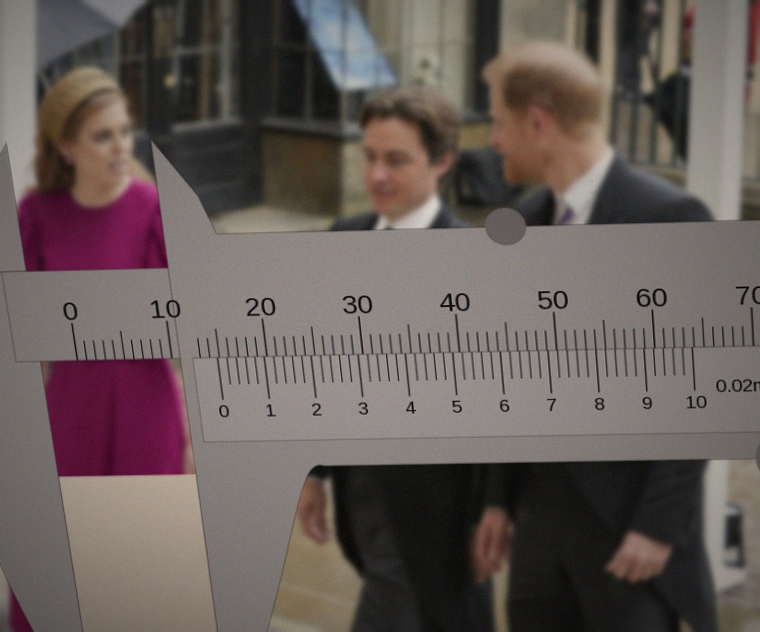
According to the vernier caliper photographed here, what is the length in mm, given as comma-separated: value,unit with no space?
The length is 14.8,mm
